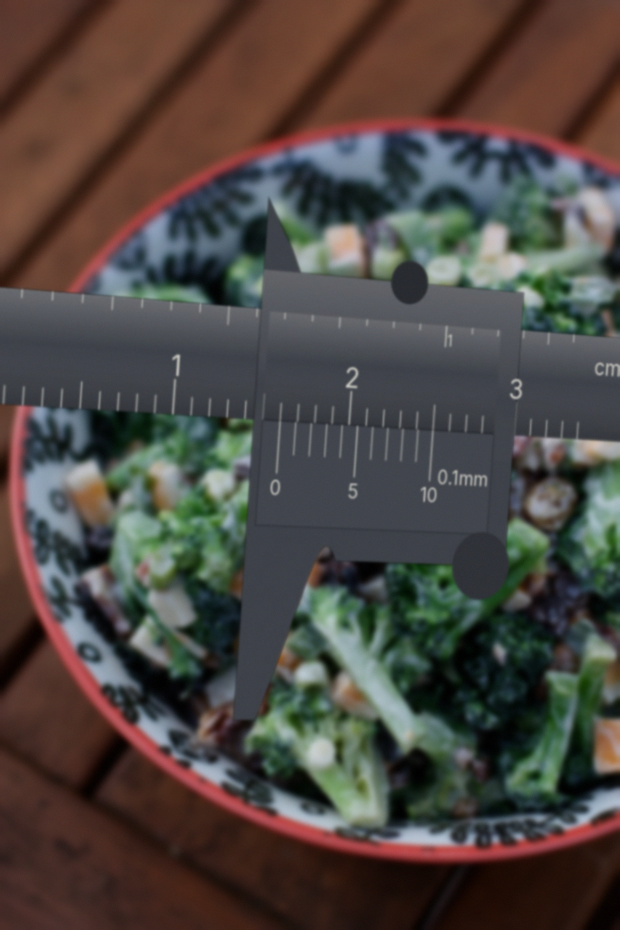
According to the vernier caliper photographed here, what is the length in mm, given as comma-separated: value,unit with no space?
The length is 16.0,mm
